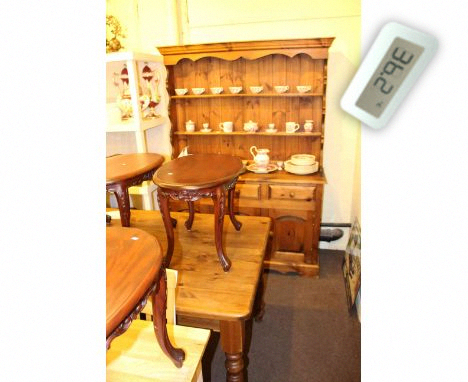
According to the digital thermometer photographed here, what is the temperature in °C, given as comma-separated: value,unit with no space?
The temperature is 36.2,°C
